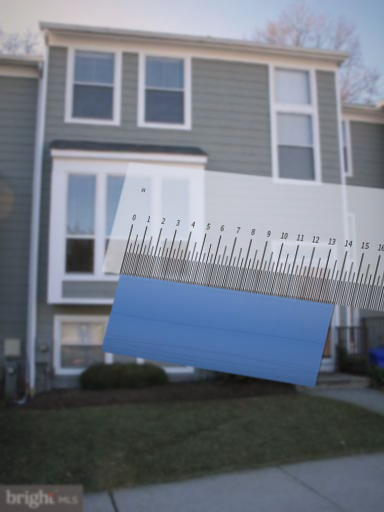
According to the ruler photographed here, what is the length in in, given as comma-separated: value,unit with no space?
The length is 14,in
